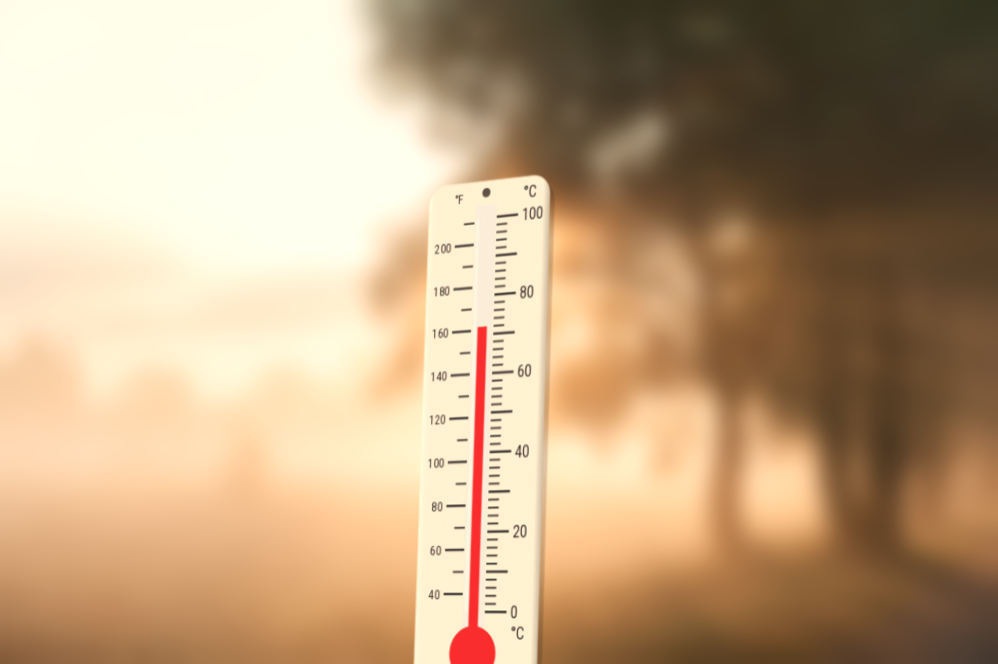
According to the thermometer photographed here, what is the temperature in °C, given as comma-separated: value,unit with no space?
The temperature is 72,°C
